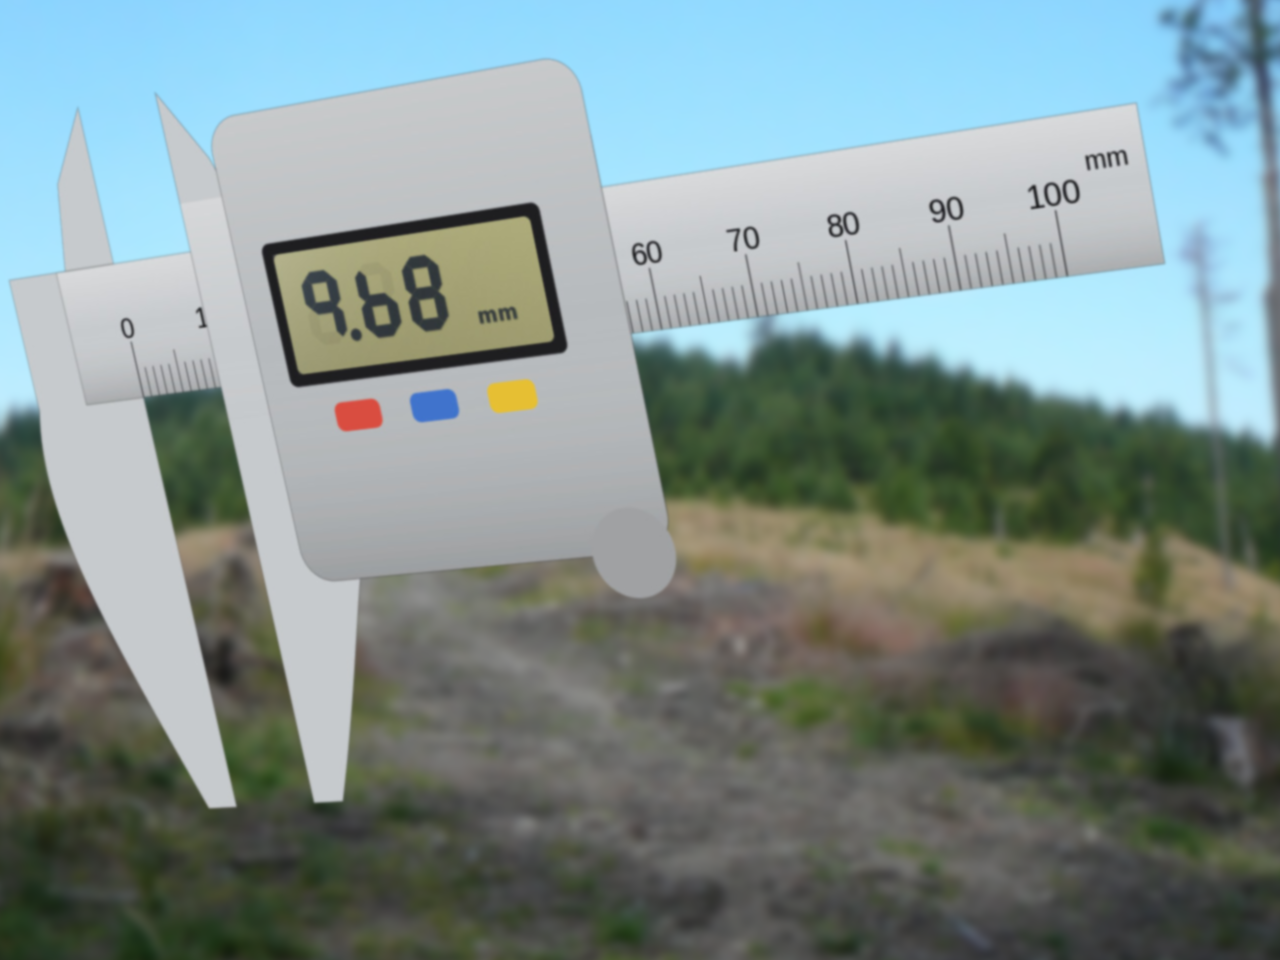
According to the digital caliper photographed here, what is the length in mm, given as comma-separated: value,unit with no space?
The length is 9.68,mm
